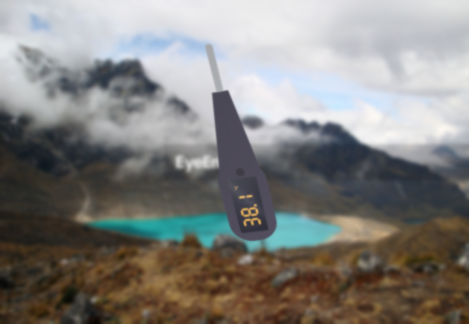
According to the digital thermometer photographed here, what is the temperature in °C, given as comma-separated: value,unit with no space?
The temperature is 38.1,°C
